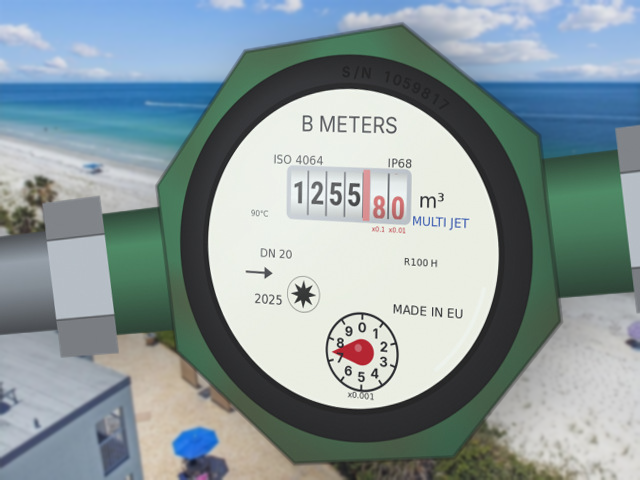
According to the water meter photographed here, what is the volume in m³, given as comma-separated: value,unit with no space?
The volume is 1255.797,m³
